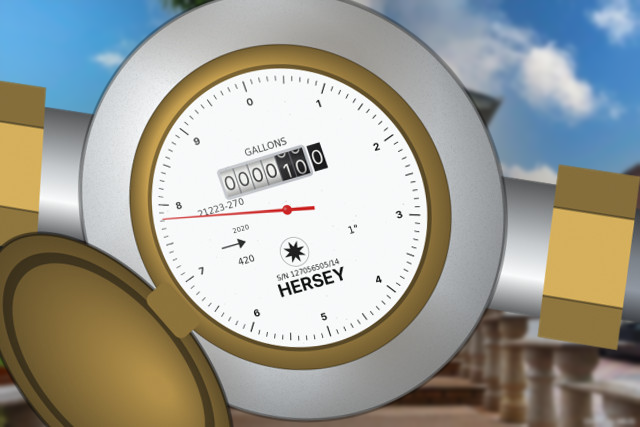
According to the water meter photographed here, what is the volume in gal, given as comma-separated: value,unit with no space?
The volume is 97.8,gal
